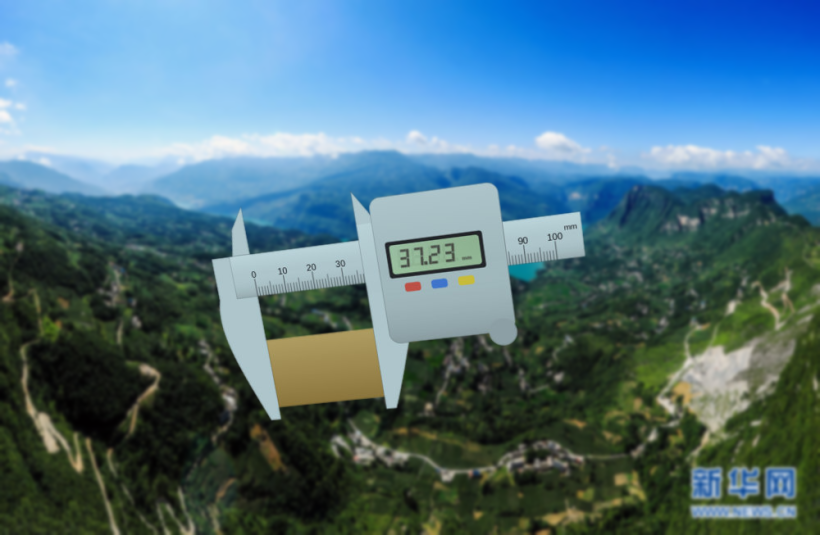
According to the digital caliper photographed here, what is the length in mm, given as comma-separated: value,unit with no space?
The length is 37.23,mm
